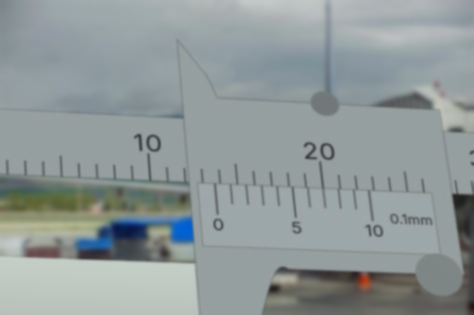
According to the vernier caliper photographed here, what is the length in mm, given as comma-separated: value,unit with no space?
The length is 13.7,mm
